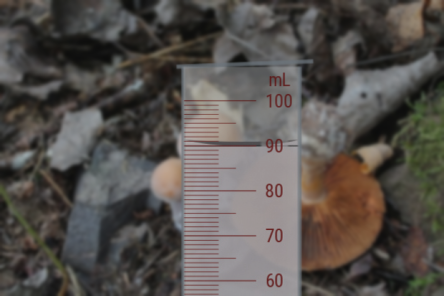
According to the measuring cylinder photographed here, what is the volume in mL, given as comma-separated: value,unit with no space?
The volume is 90,mL
